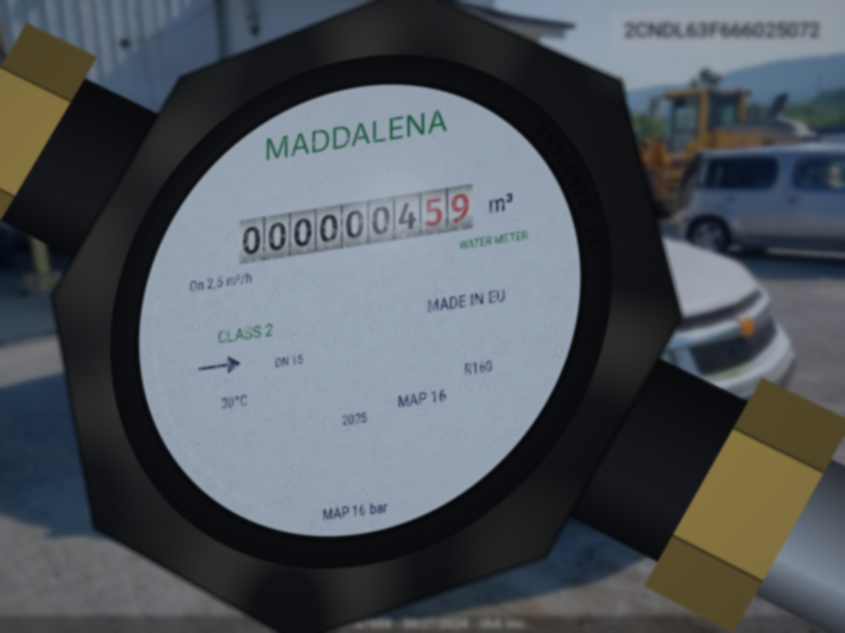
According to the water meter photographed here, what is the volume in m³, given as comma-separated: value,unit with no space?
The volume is 4.59,m³
